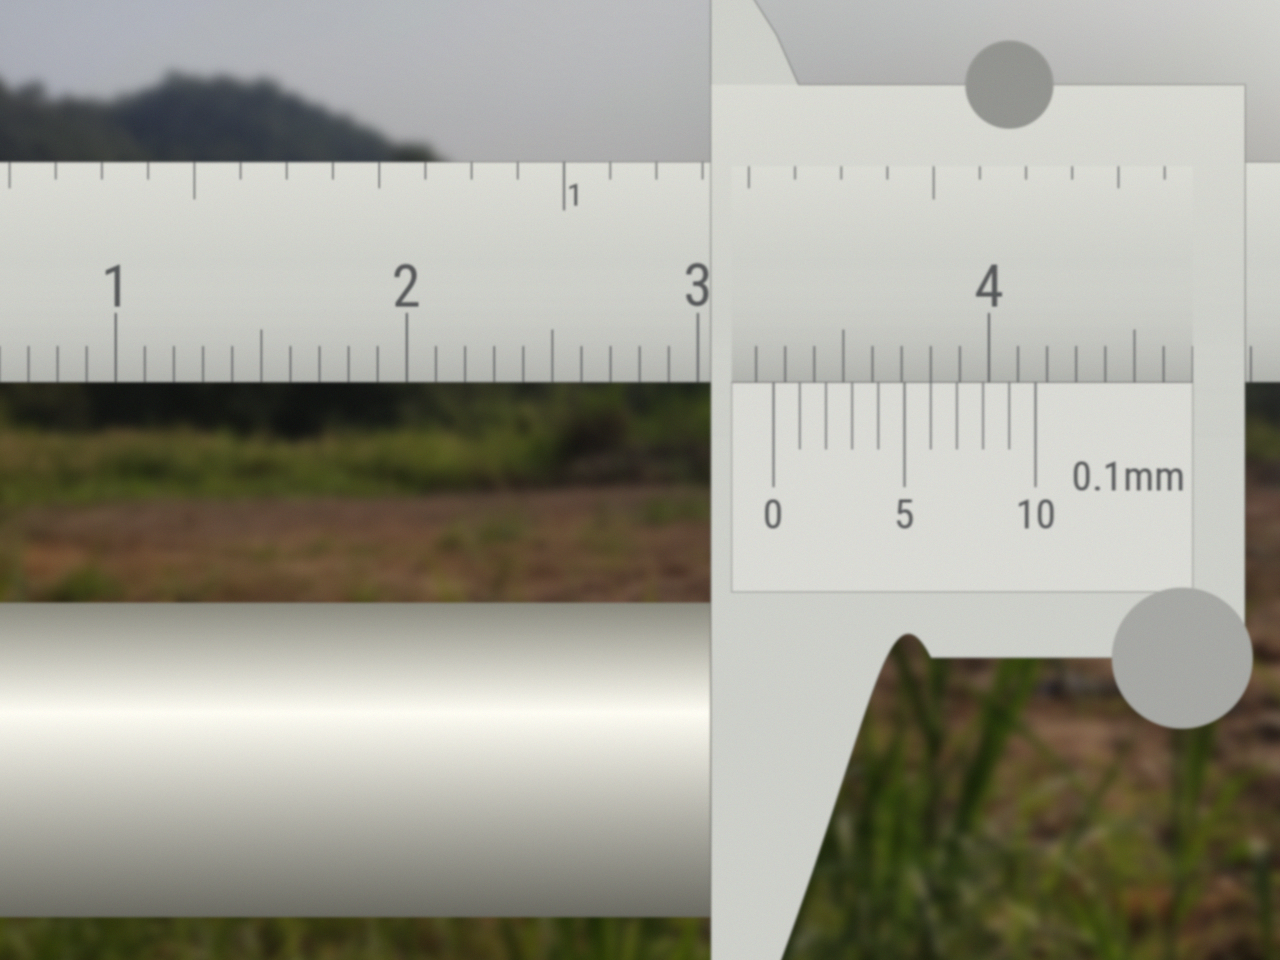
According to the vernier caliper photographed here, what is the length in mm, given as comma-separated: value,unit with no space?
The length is 32.6,mm
